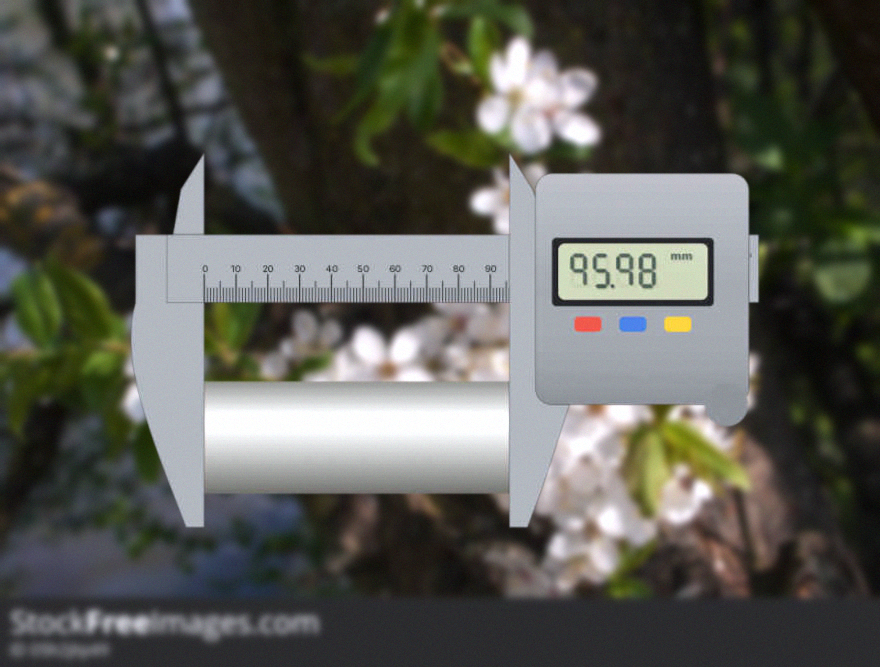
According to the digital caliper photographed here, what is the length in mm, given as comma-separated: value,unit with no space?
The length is 95.98,mm
